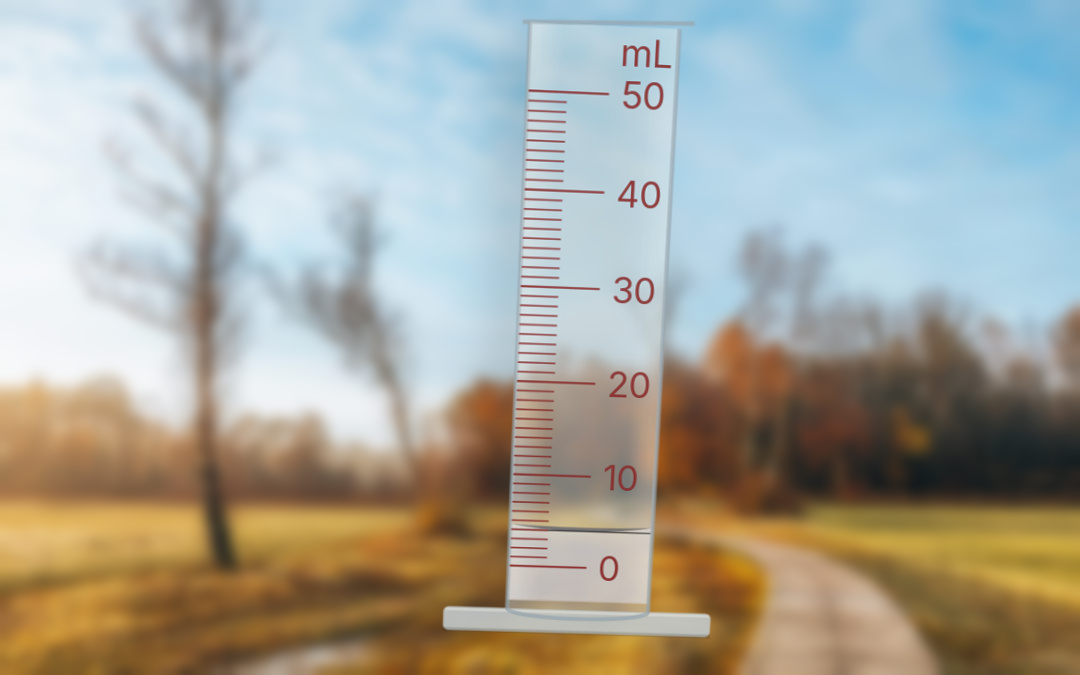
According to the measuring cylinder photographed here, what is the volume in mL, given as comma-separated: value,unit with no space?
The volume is 4,mL
